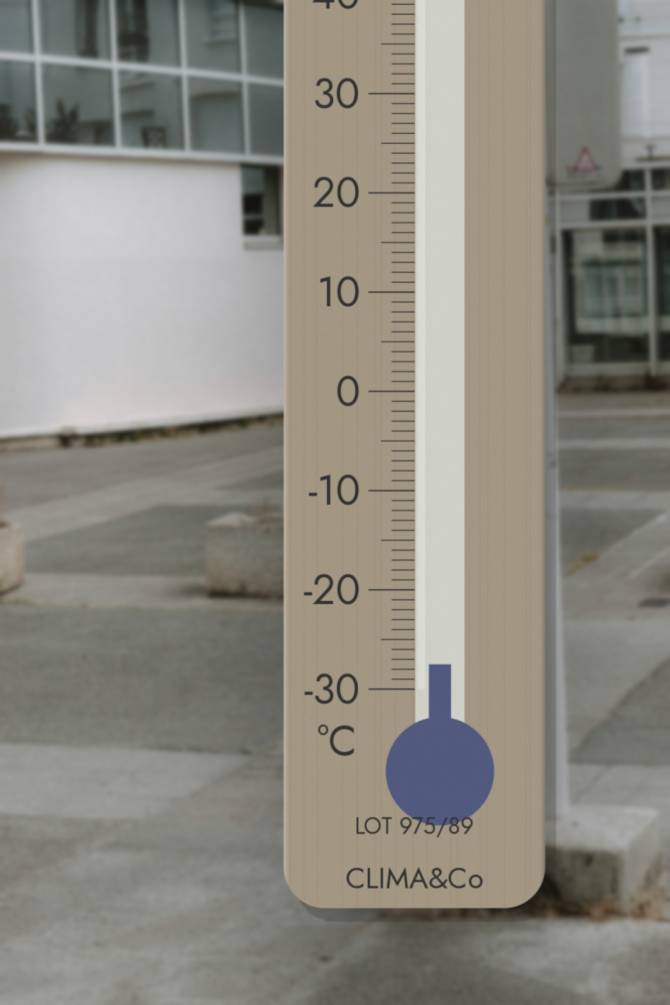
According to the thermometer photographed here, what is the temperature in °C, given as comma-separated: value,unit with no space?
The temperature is -27.5,°C
